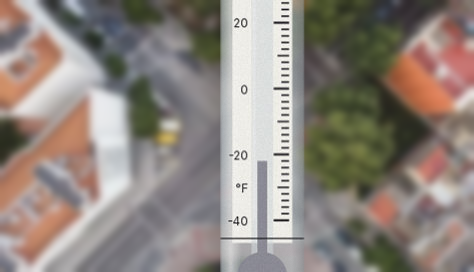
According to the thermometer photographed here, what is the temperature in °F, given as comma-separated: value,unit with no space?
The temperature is -22,°F
